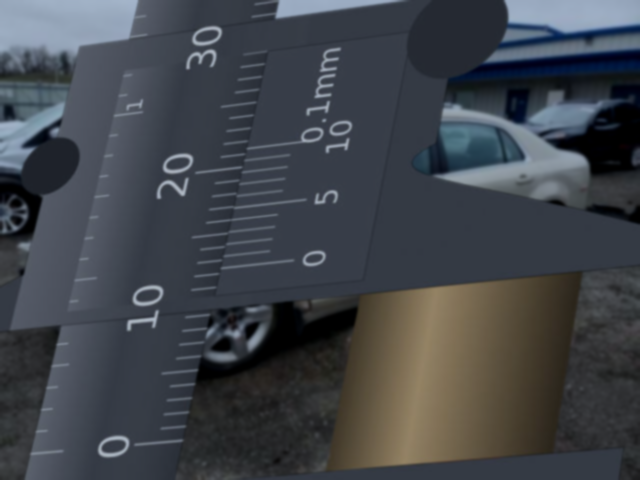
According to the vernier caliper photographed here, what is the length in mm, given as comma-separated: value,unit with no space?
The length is 12.4,mm
